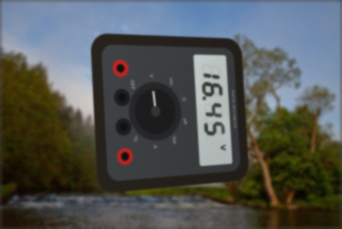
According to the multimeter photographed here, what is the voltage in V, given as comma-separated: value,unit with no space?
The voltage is 16.45,V
